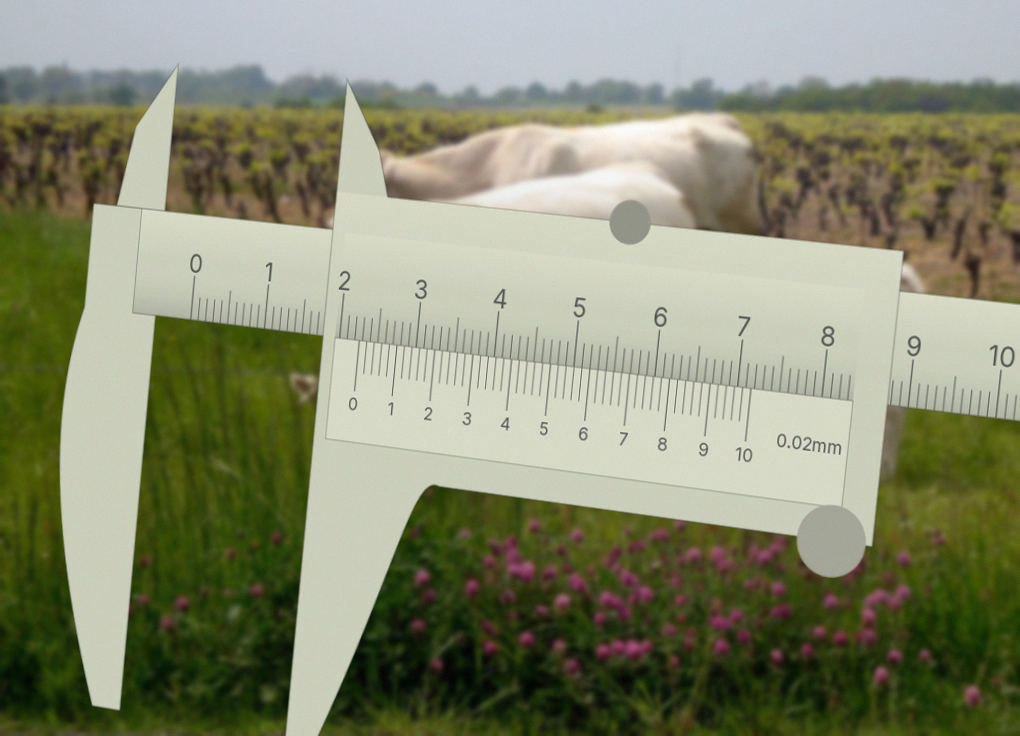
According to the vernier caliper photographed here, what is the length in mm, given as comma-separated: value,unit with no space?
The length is 22.6,mm
